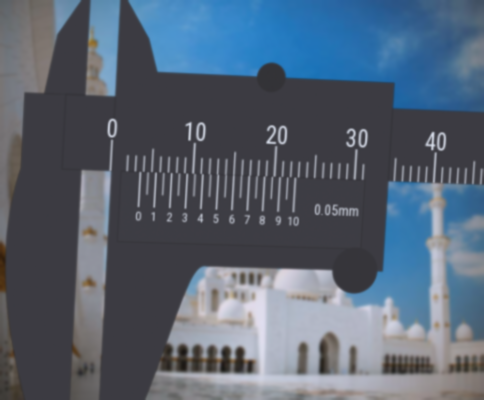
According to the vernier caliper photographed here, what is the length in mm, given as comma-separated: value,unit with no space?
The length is 3.6,mm
